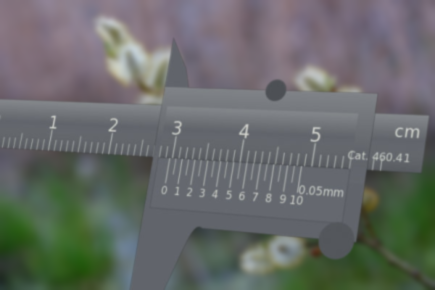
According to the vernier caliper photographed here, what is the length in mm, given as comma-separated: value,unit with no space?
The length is 29.6,mm
